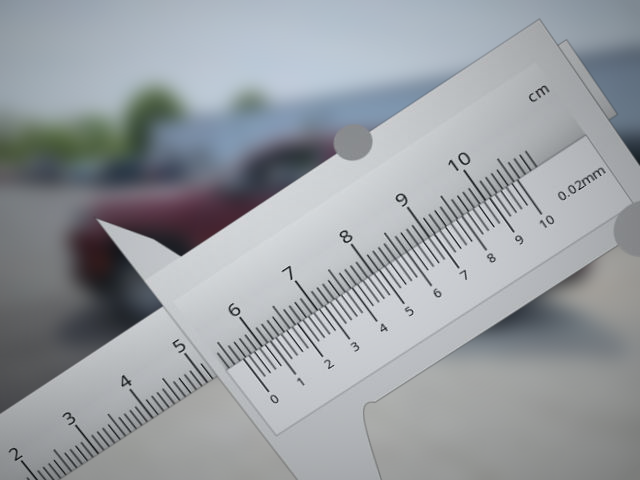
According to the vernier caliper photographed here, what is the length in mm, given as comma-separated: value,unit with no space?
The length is 56.6,mm
